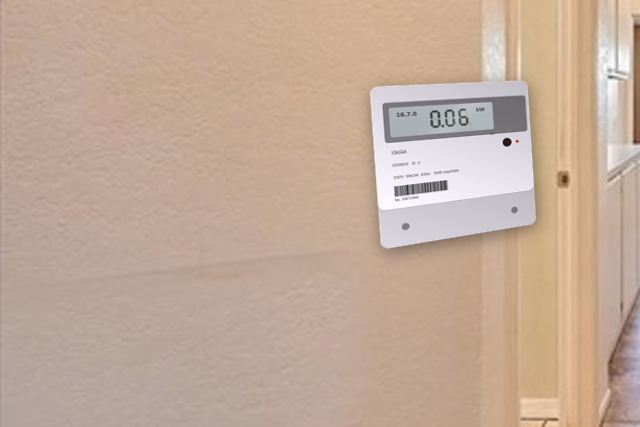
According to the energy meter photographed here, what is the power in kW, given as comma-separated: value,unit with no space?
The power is 0.06,kW
